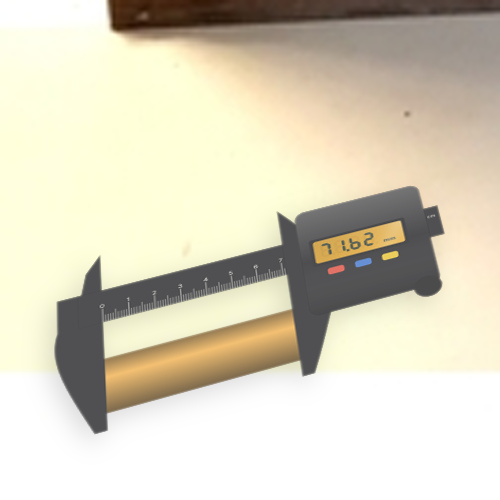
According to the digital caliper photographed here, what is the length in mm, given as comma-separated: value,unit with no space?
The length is 71.62,mm
